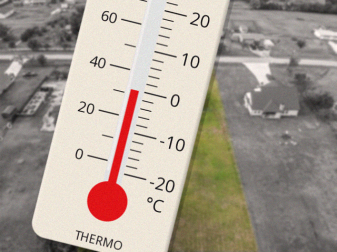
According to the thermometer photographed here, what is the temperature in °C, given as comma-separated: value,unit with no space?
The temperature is 0,°C
